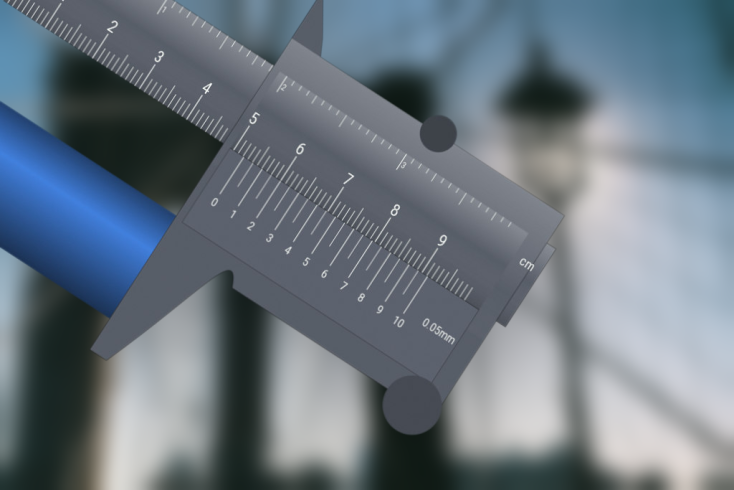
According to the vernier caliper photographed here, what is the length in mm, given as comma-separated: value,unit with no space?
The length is 52.2,mm
